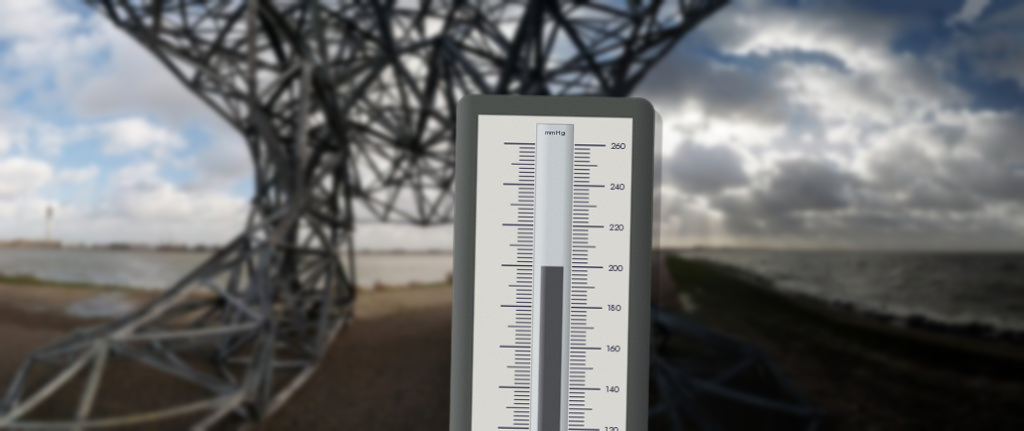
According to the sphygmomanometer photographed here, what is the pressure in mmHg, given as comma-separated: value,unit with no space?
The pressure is 200,mmHg
